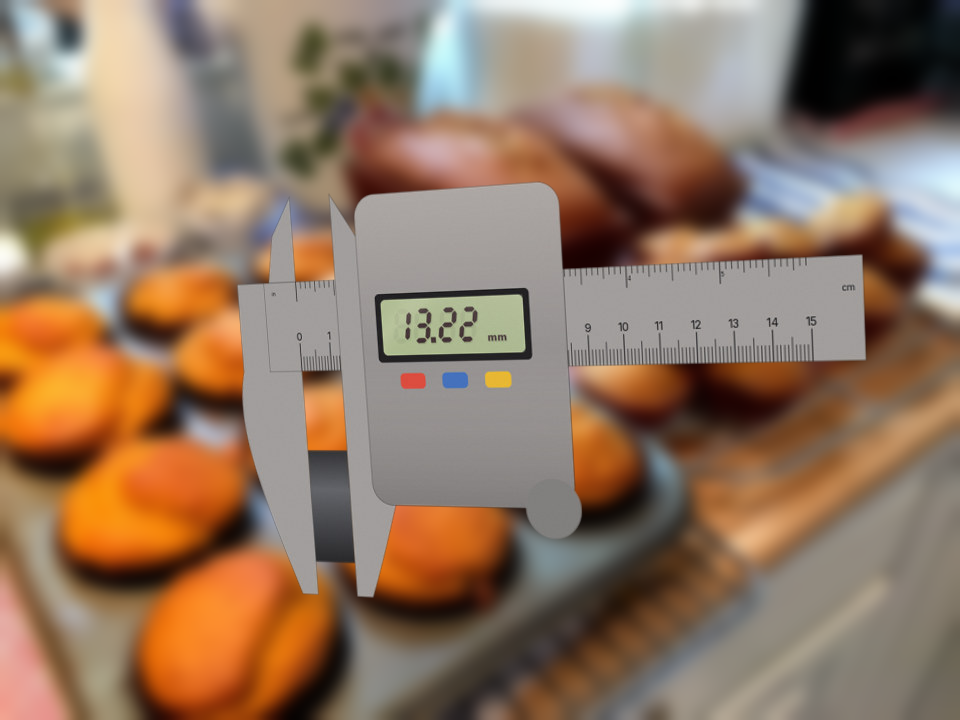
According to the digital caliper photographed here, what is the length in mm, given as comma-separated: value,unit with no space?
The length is 13.22,mm
